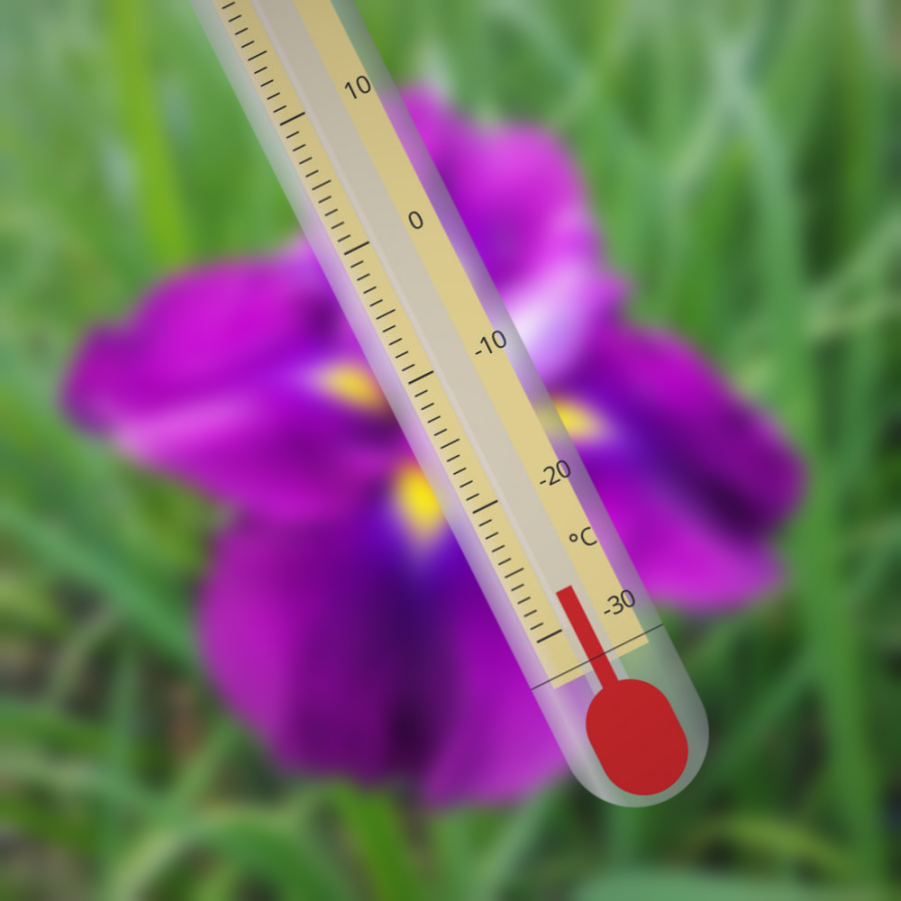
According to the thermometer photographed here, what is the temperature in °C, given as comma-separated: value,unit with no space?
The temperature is -27.5,°C
